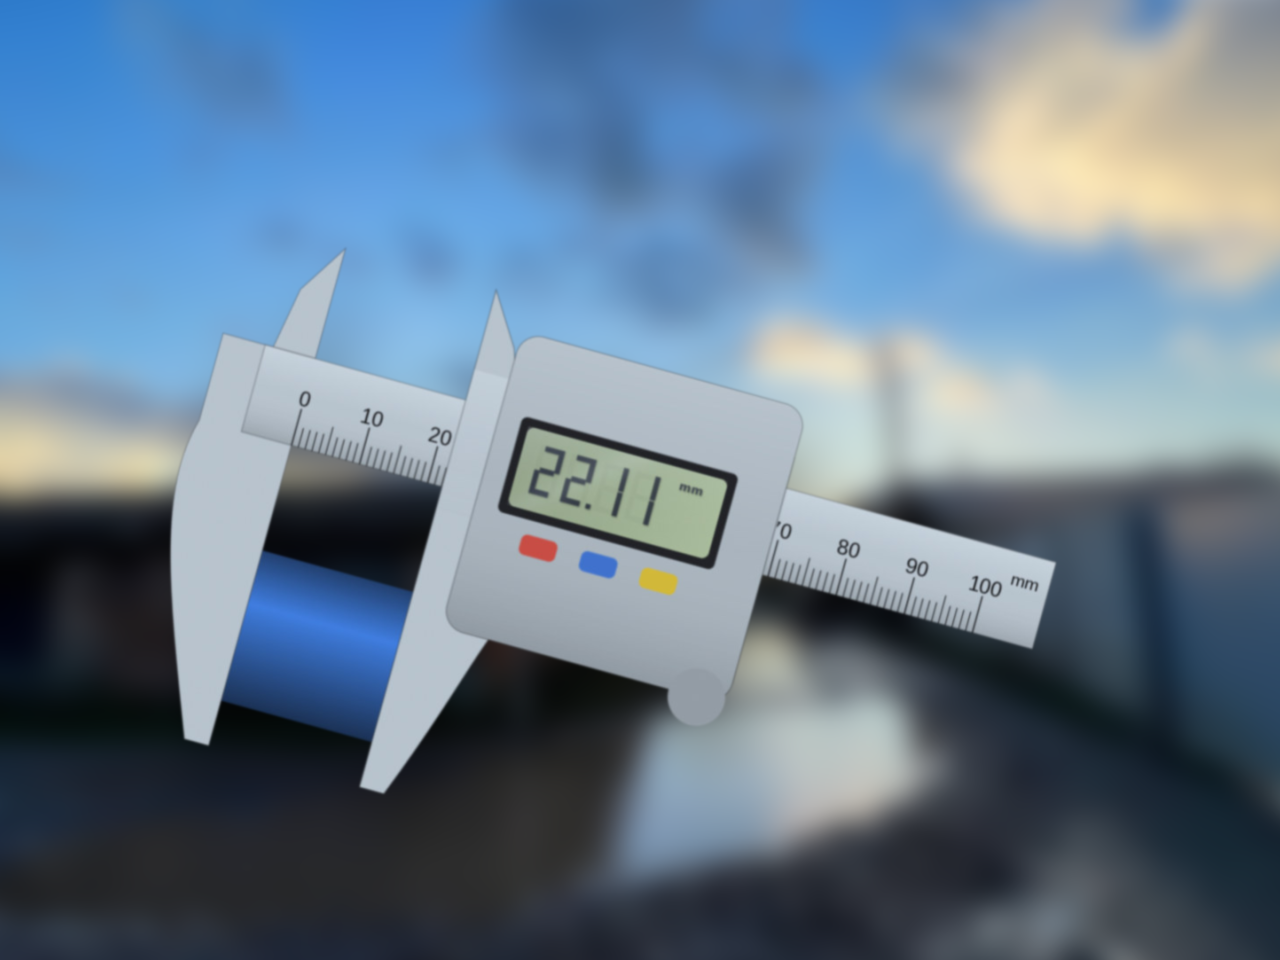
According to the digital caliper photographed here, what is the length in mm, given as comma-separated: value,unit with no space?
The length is 22.11,mm
